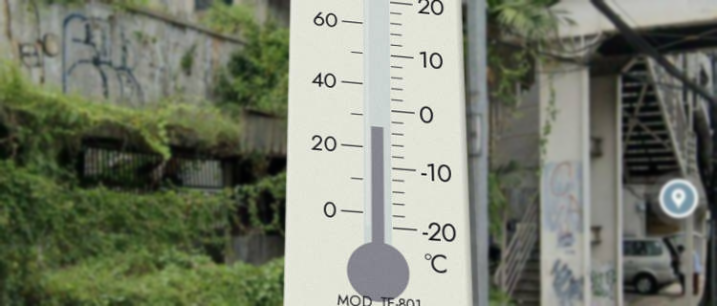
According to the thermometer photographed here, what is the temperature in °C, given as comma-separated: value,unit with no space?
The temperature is -3,°C
